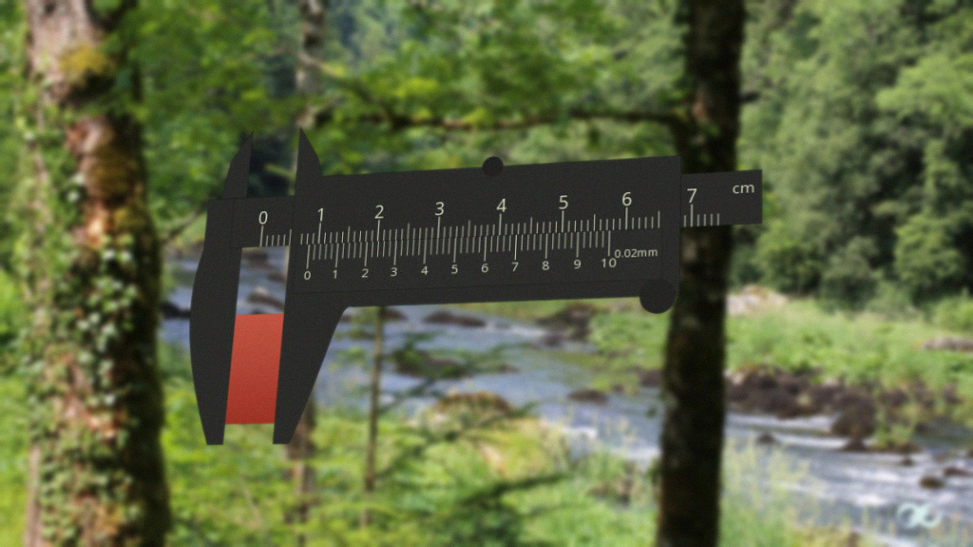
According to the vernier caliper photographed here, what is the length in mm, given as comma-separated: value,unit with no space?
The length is 8.4,mm
